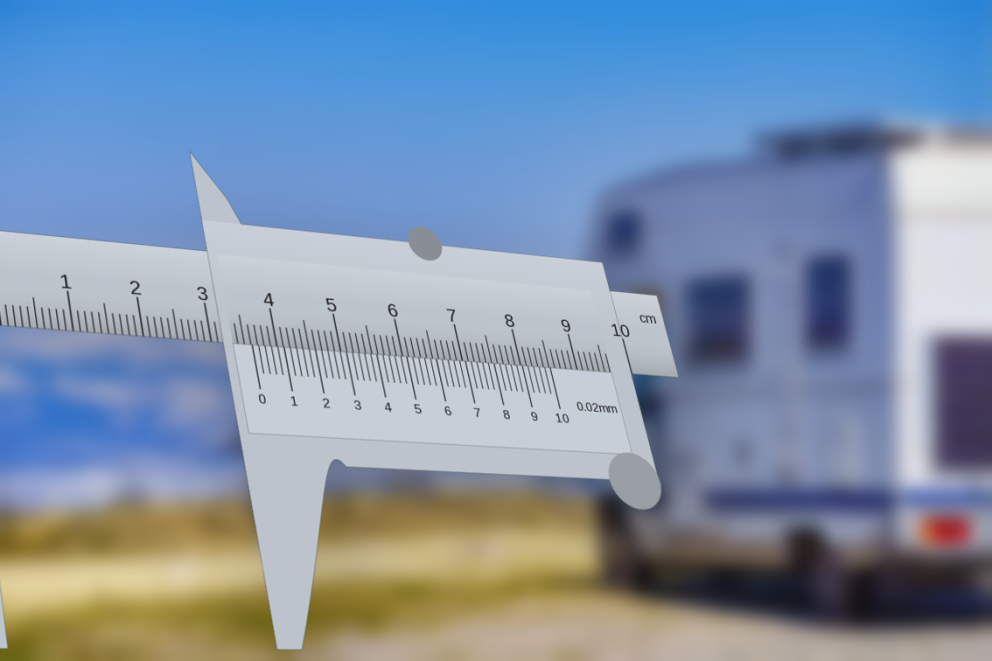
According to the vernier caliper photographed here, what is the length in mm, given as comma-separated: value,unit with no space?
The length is 36.2,mm
